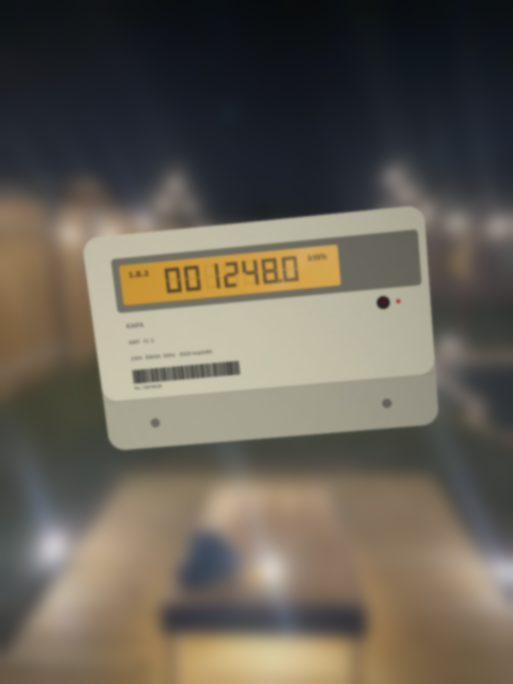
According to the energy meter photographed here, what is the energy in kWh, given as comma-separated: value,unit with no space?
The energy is 1248.0,kWh
